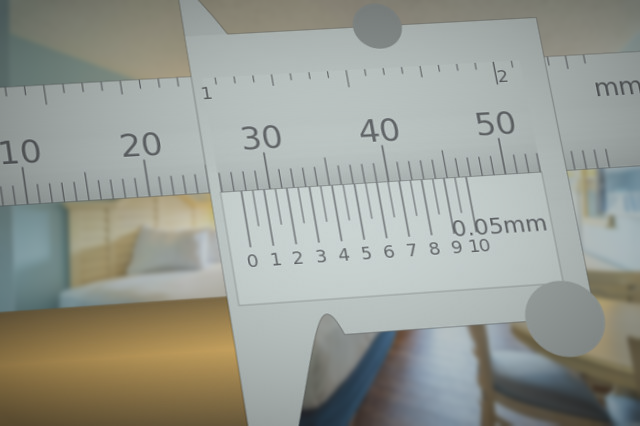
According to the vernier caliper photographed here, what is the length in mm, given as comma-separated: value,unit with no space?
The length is 27.6,mm
